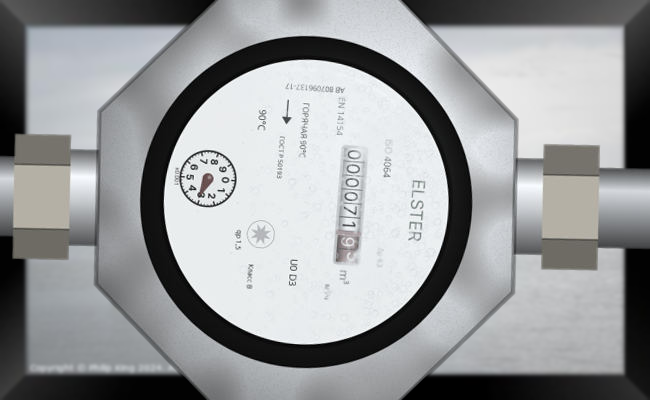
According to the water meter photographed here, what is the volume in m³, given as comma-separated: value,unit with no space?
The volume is 71.953,m³
